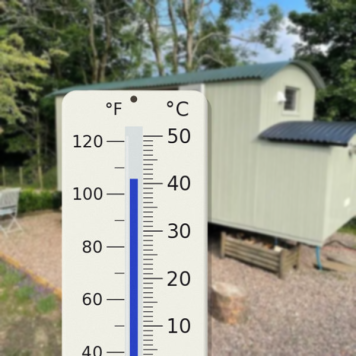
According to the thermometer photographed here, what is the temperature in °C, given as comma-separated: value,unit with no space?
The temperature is 41,°C
